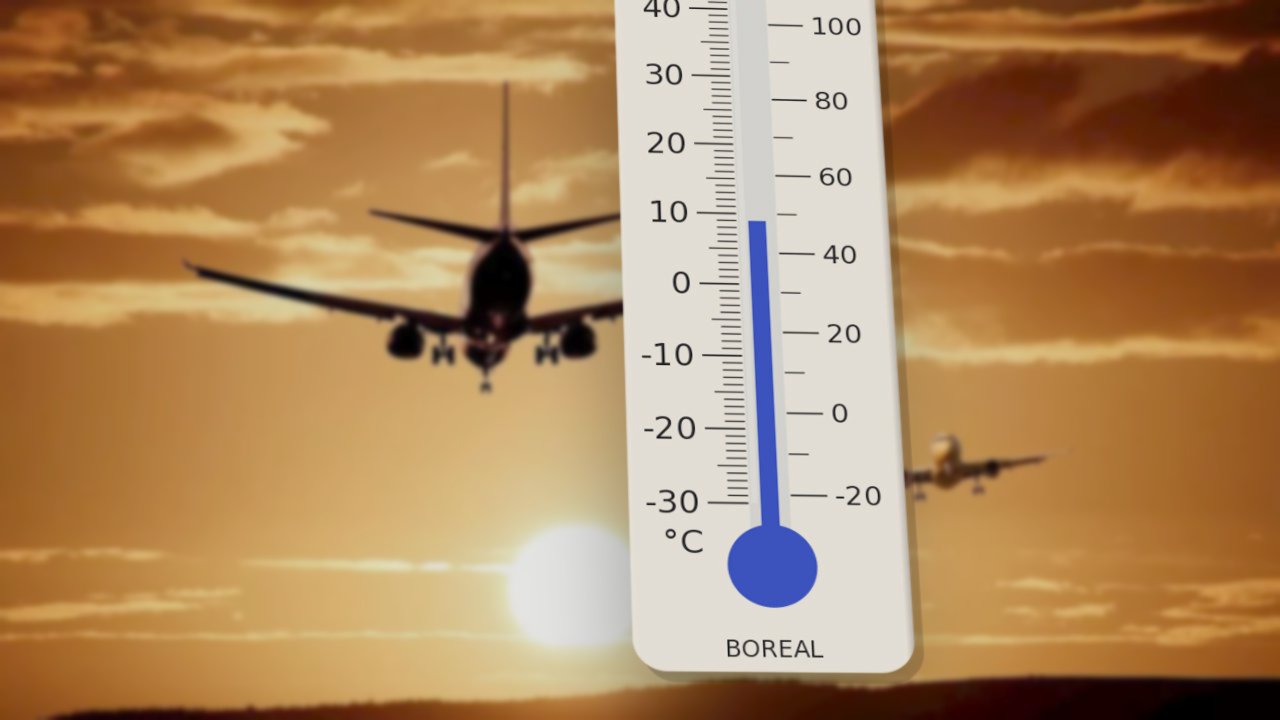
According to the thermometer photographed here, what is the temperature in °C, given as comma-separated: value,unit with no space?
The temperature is 9,°C
